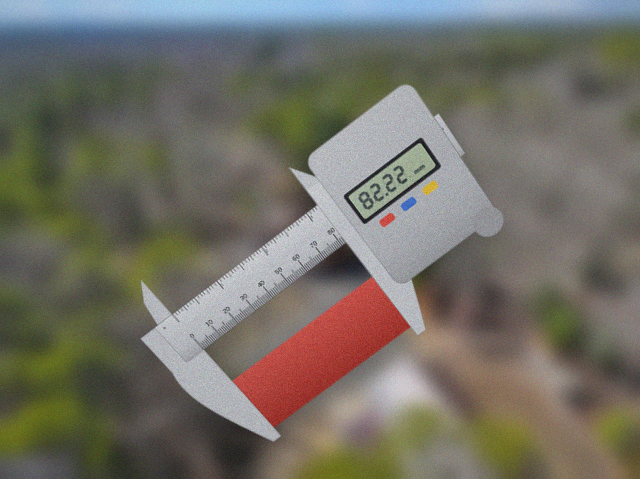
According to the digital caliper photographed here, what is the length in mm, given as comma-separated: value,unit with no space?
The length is 82.22,mm
